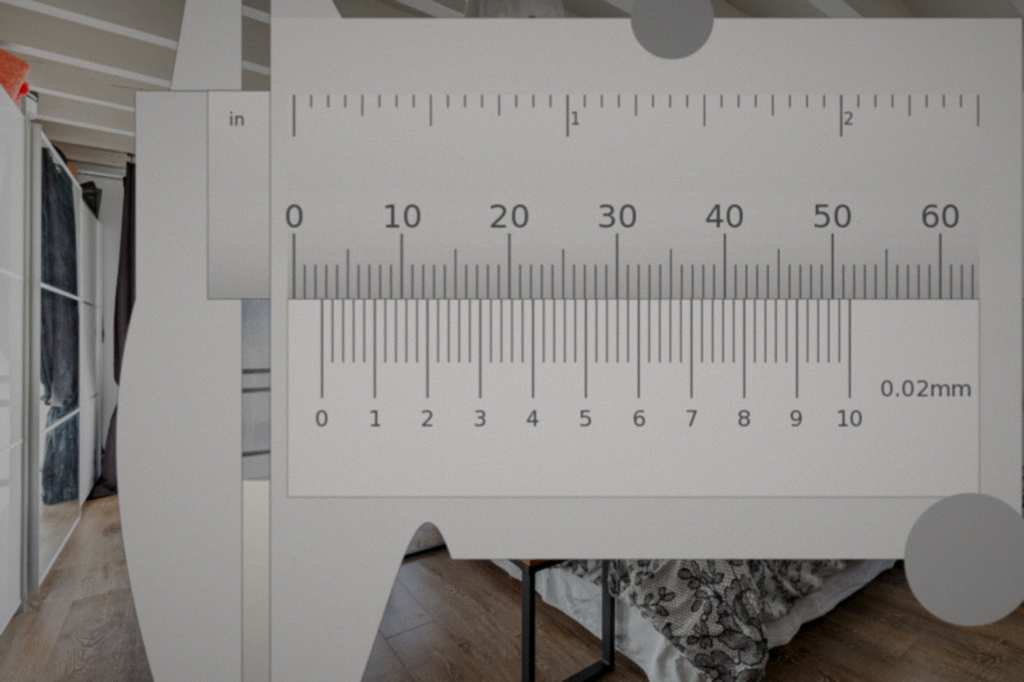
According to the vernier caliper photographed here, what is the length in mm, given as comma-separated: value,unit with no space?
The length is 2.6,mm
